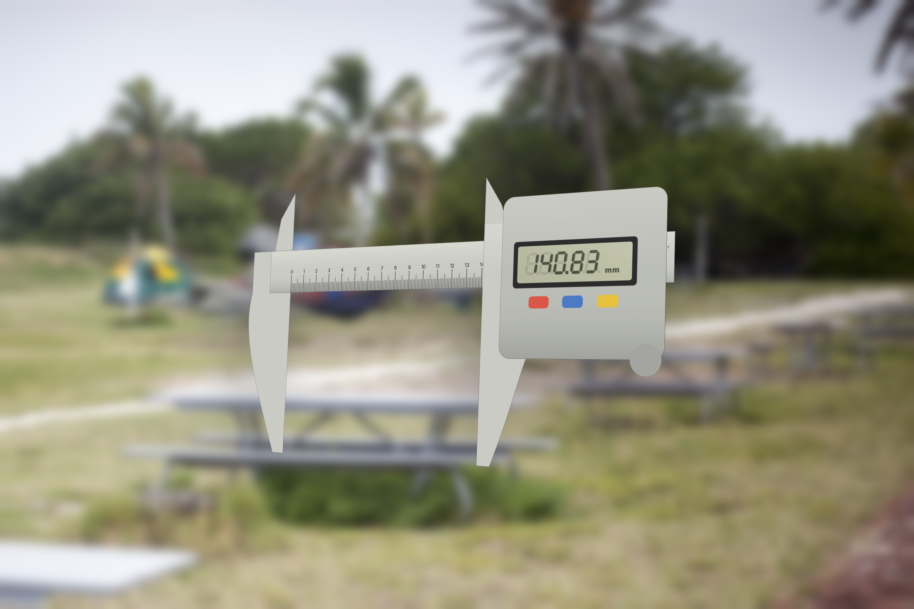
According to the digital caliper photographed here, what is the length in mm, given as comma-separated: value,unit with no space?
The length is 140.83,mm
